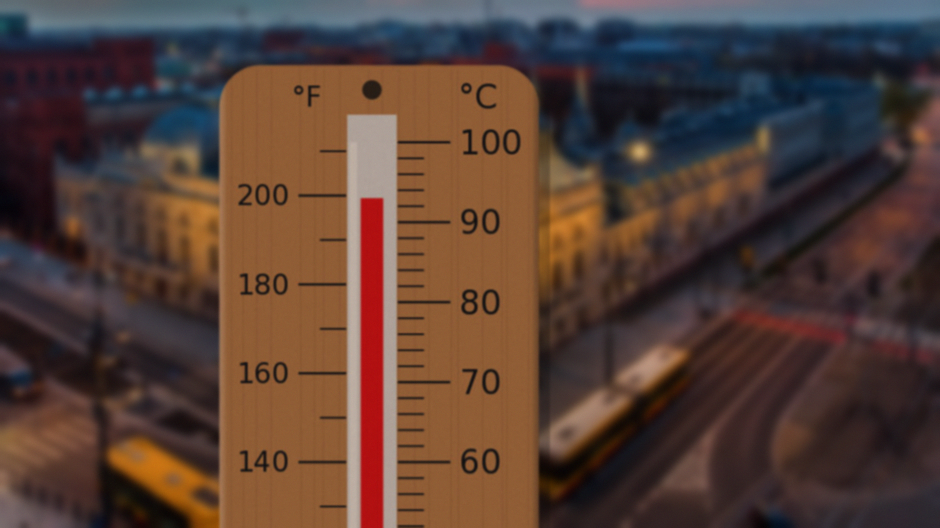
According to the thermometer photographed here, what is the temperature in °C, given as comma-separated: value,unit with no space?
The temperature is 93,°C
